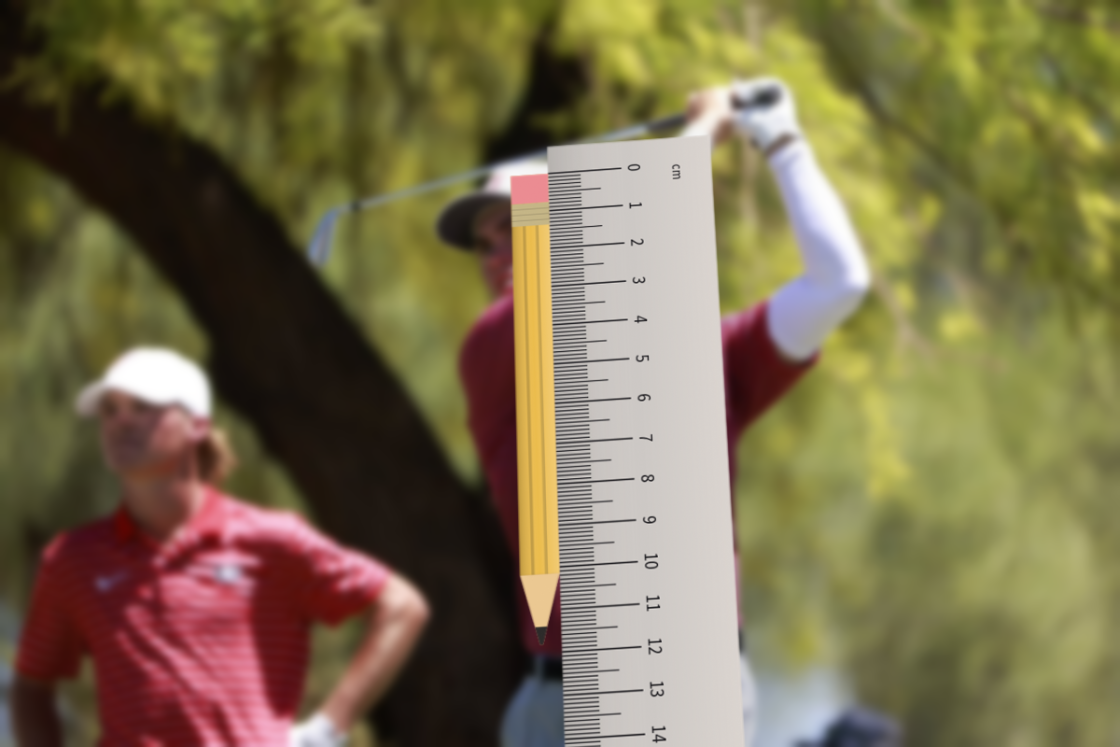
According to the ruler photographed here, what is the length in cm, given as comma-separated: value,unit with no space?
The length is 11.8,cm
